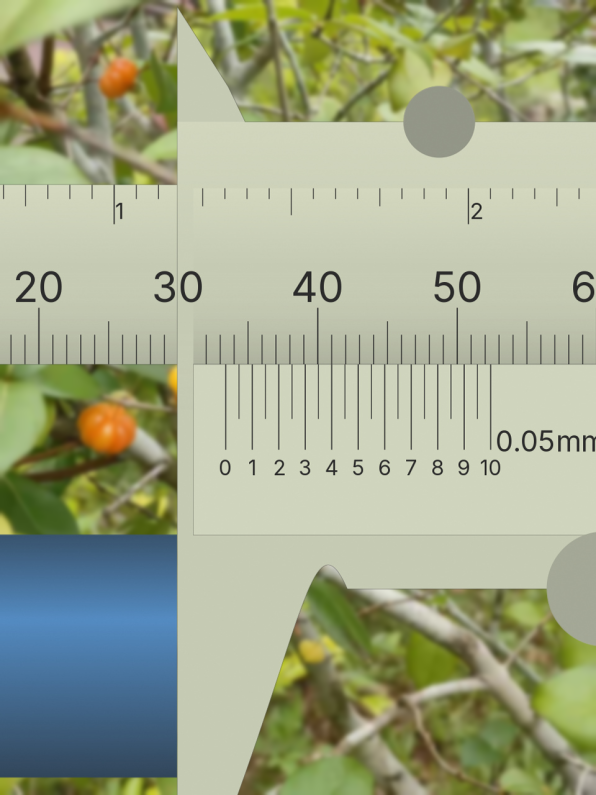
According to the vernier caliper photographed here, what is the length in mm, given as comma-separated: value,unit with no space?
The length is 33.4,mm
